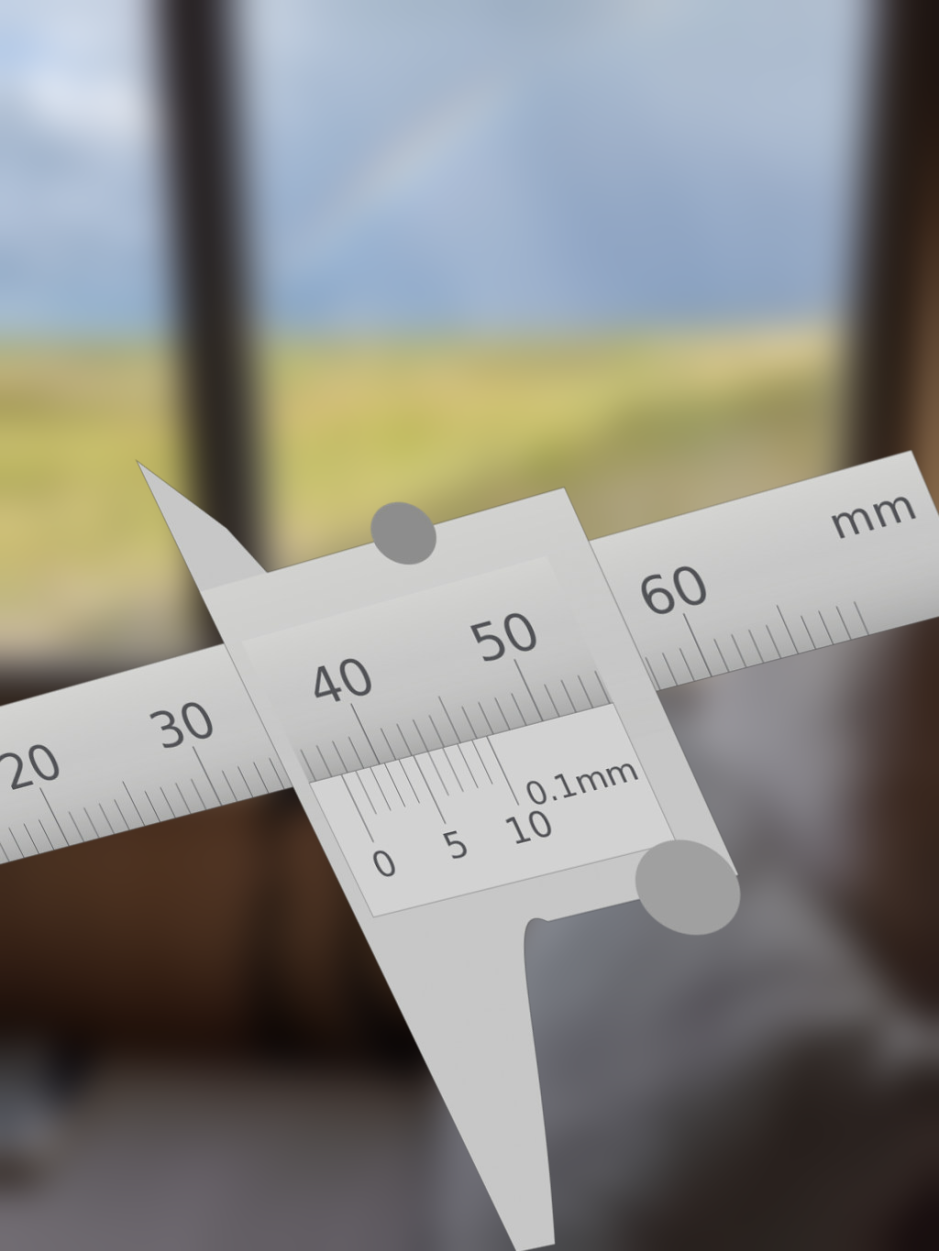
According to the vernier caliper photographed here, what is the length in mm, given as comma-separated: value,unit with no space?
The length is 37.6,mm
